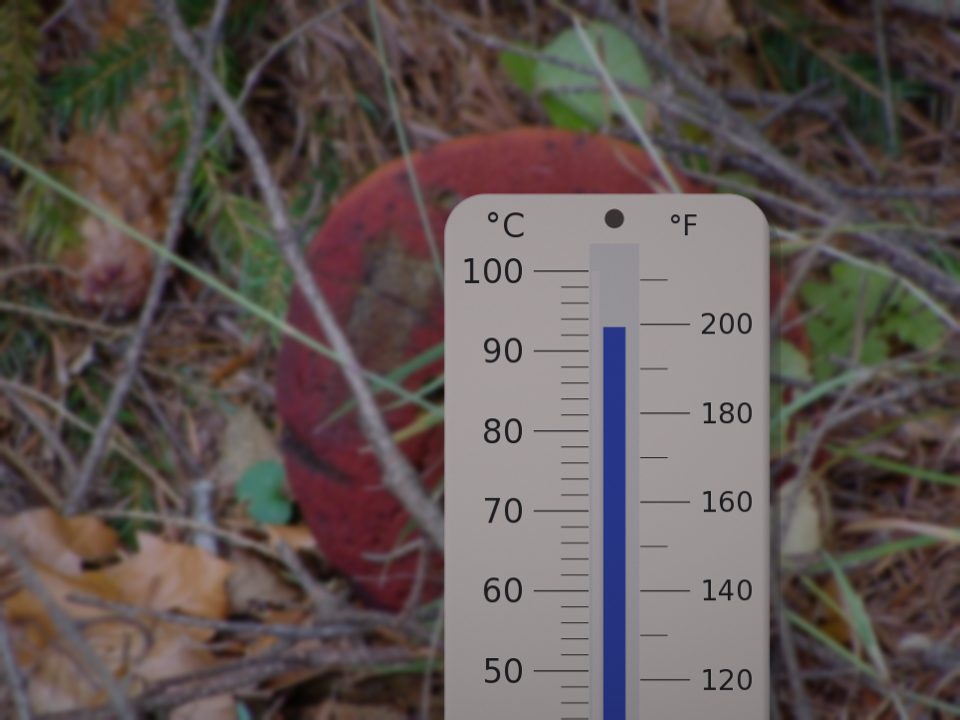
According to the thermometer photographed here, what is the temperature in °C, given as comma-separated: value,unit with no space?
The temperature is 93,°C
